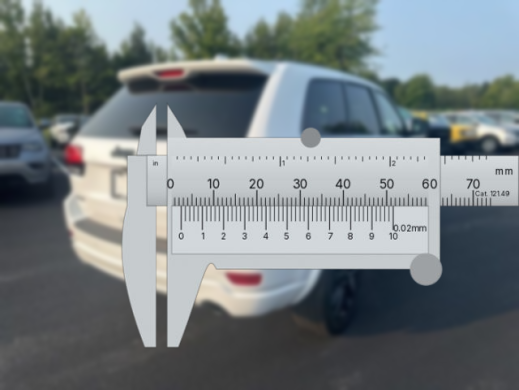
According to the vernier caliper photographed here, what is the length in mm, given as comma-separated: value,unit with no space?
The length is 2.5,mm
